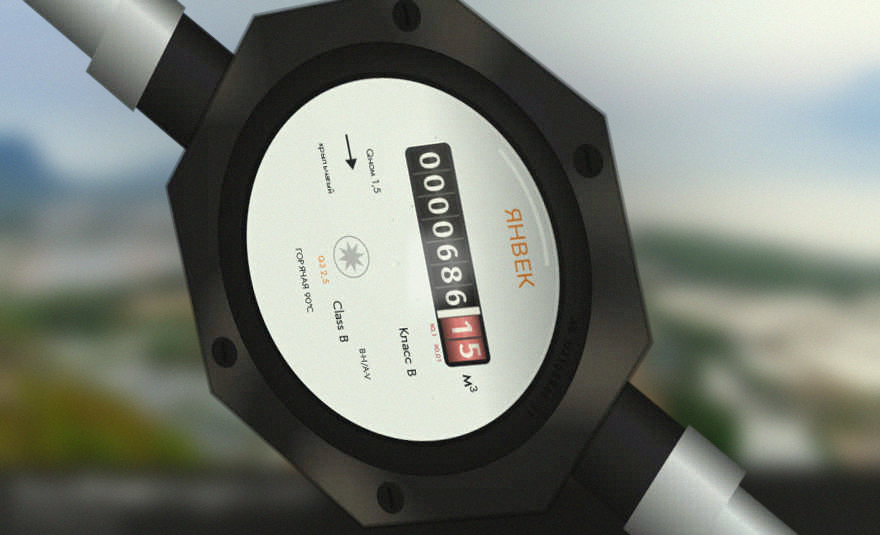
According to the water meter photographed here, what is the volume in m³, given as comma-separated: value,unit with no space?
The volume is 686.15,m³
